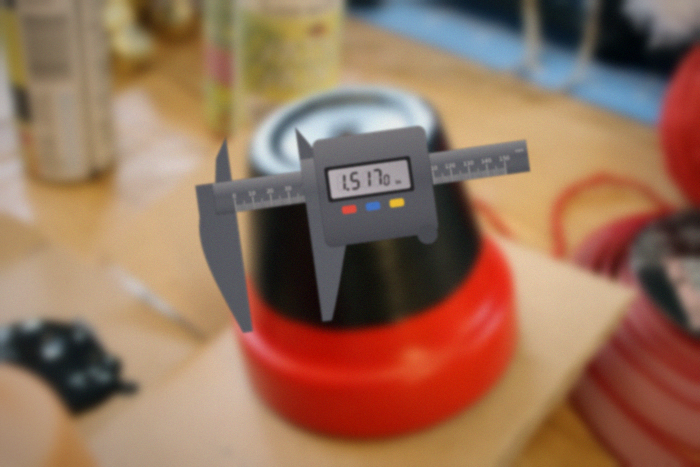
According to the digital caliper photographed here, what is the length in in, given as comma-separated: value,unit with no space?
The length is 1.5170,in
